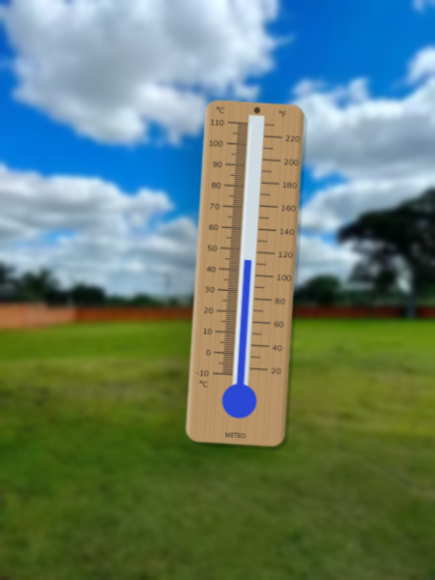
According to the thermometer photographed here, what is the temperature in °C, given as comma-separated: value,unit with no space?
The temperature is 45,°C
